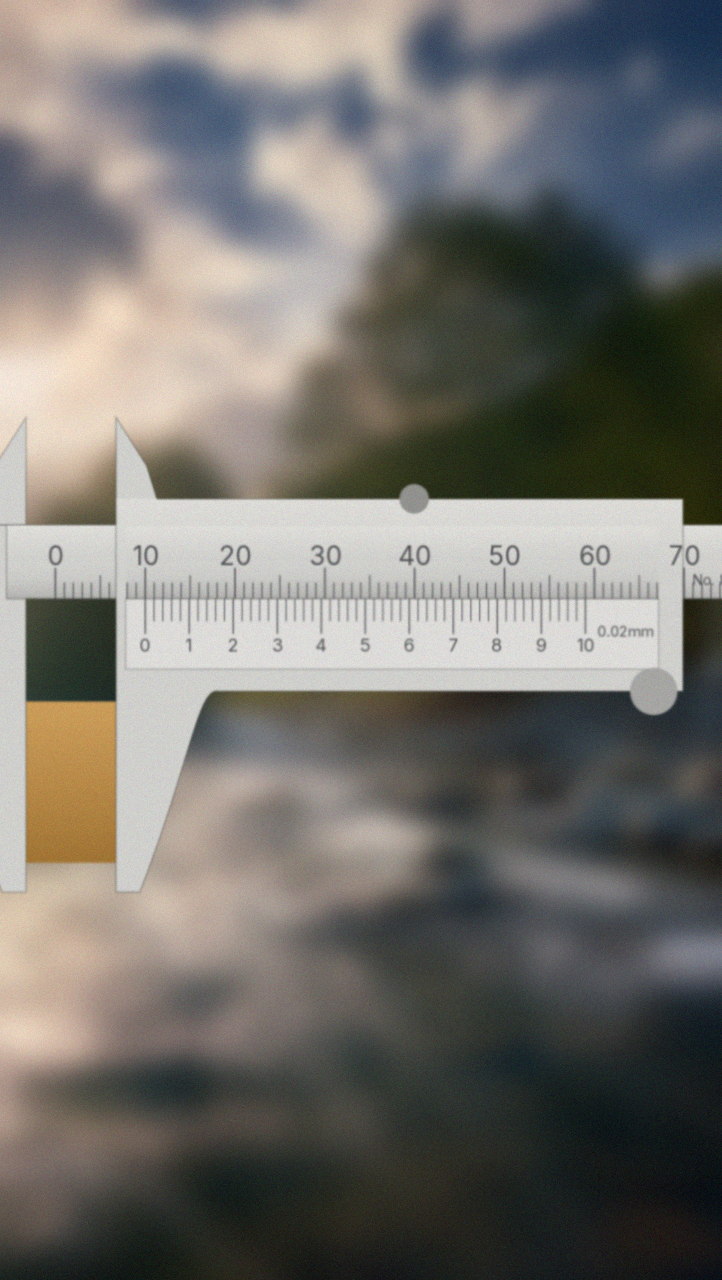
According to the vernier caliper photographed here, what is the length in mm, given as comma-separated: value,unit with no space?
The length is 10.0,mm
